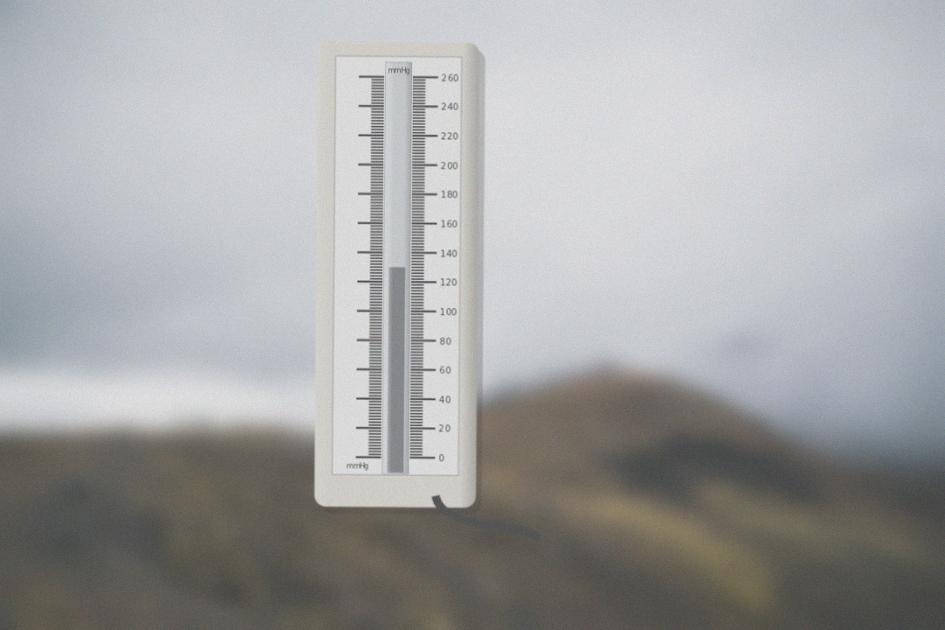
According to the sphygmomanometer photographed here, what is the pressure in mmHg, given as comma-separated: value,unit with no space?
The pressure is 130,mmHg
